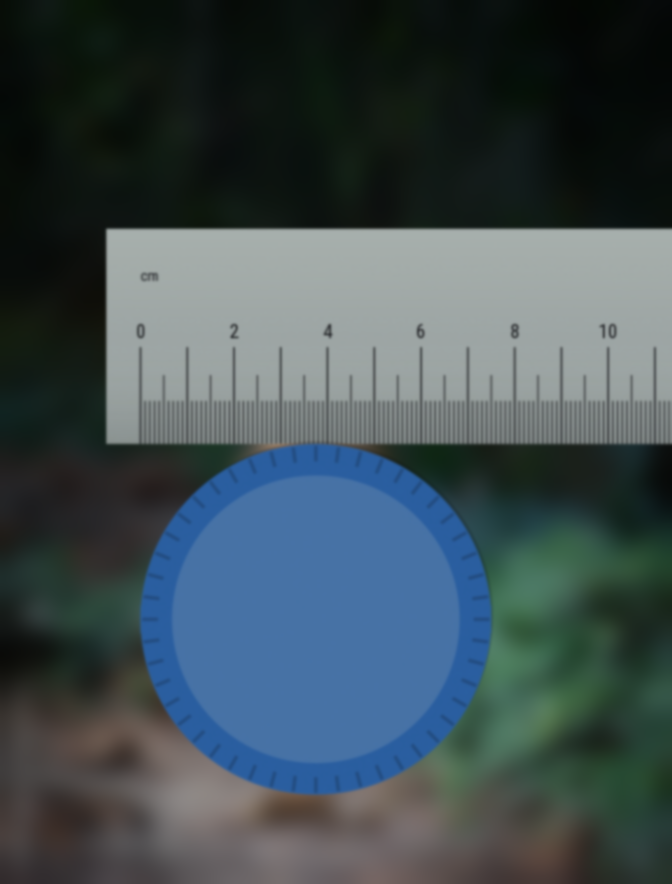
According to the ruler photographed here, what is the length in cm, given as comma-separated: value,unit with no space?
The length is 7.5,cm
